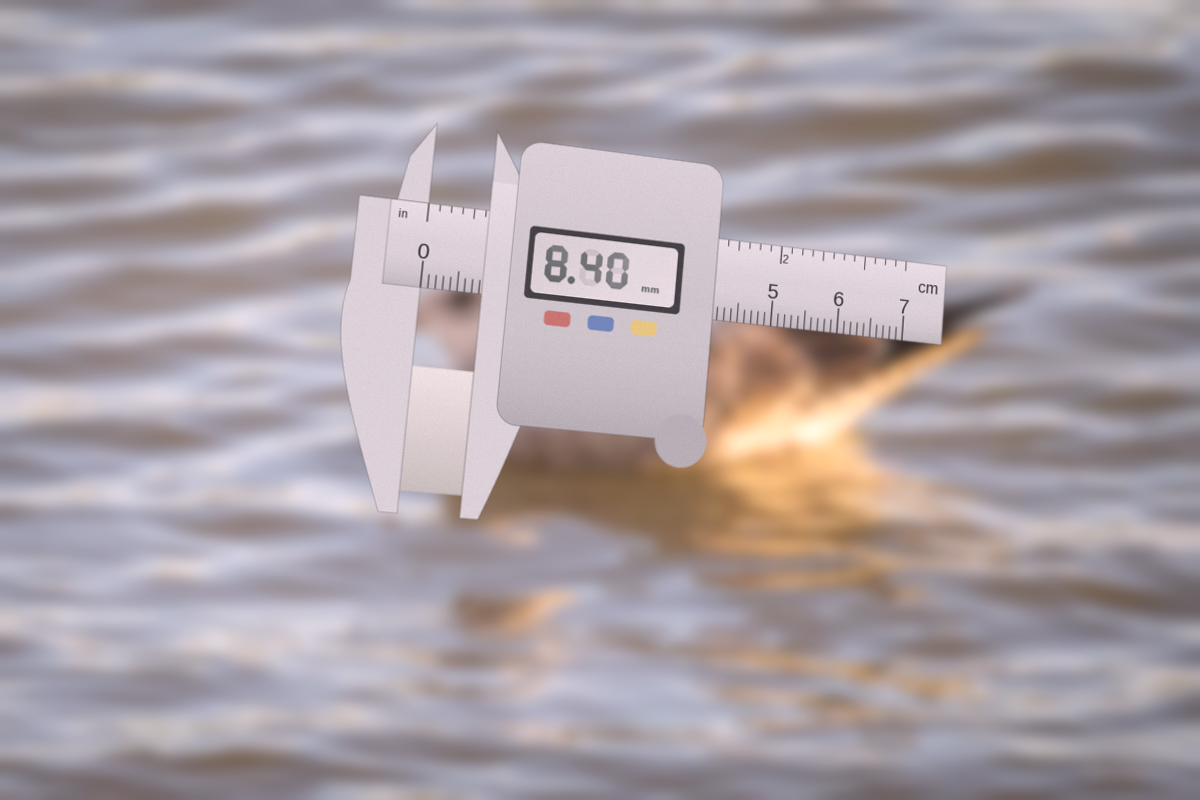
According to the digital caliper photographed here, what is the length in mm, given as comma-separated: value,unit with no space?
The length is 8.40,mm
